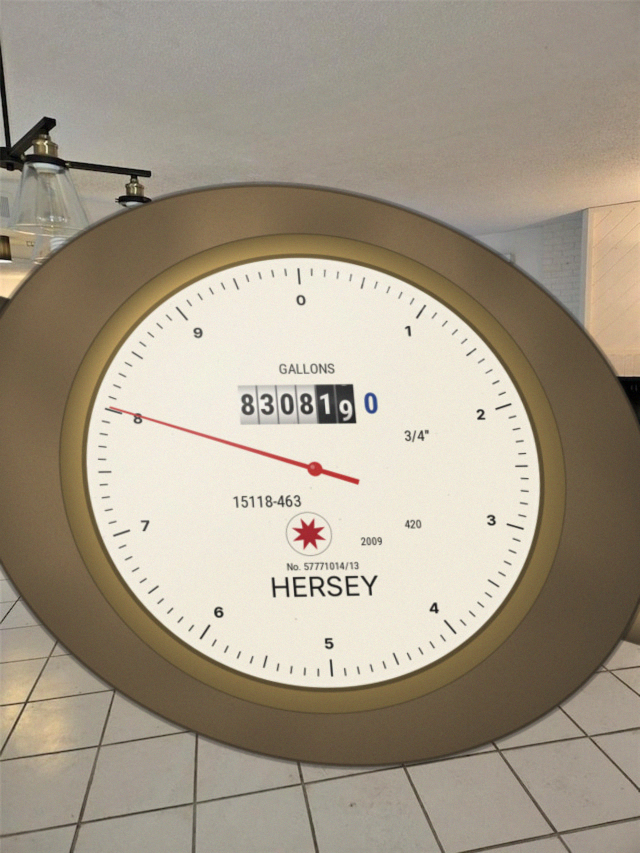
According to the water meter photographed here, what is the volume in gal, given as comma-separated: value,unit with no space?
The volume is 8308188.0,gal
